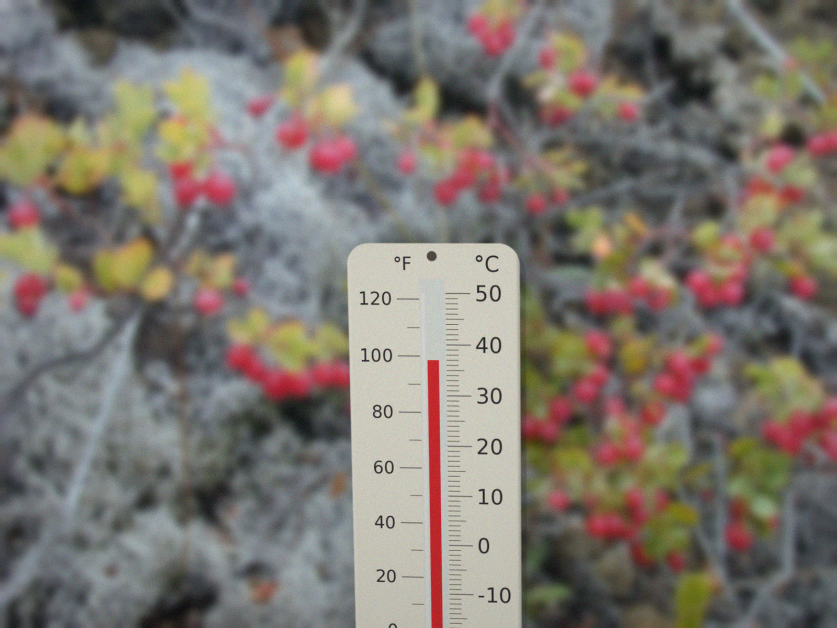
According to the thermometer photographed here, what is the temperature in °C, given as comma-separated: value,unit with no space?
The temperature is 37,°C
